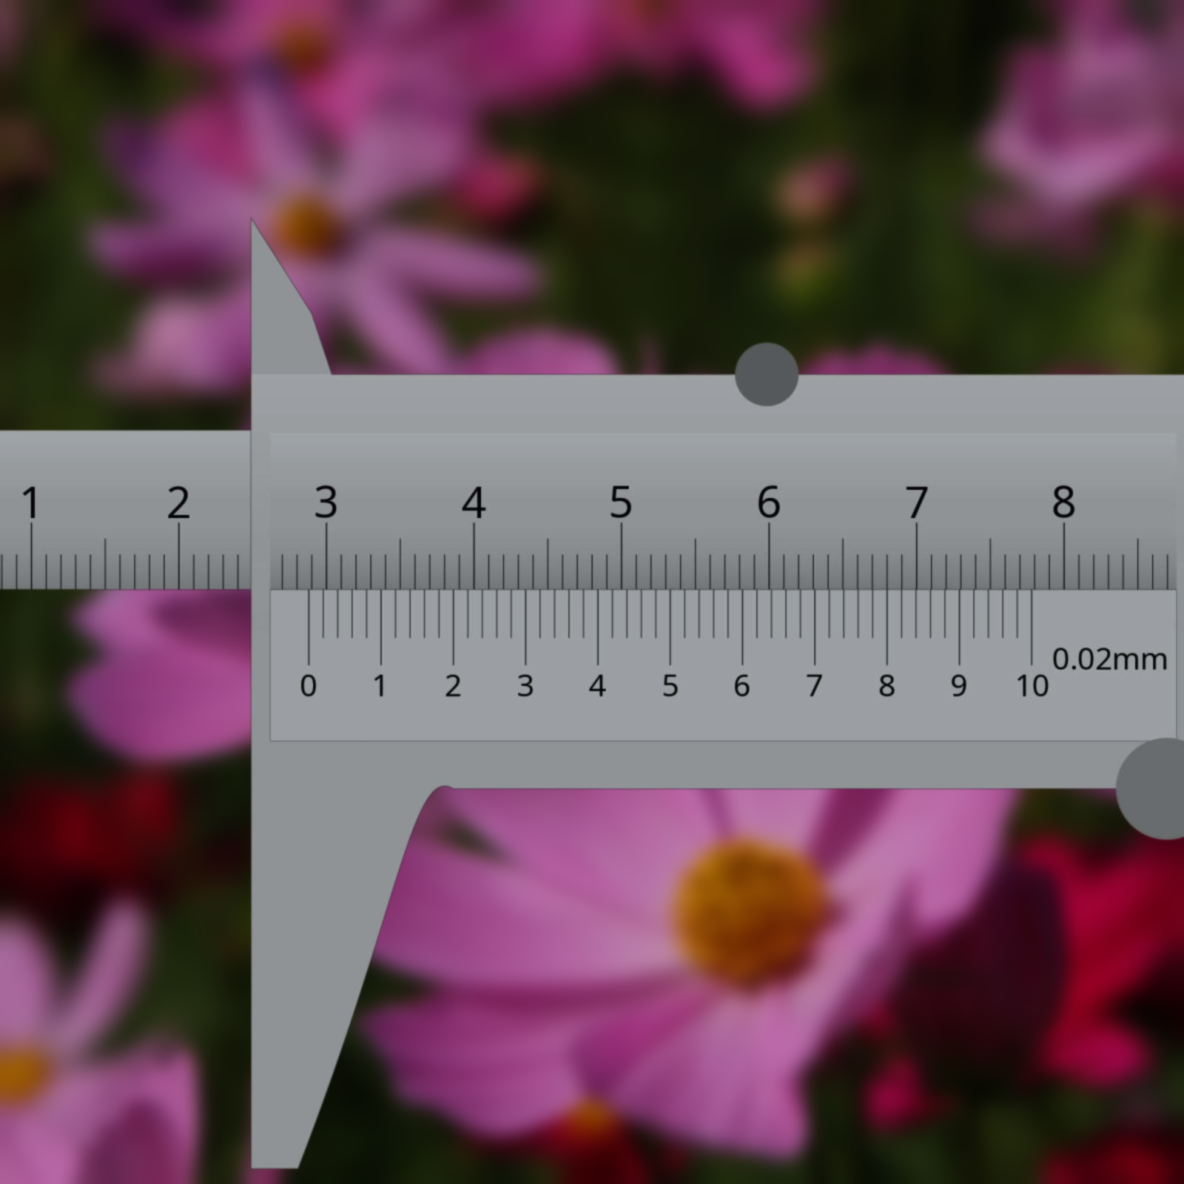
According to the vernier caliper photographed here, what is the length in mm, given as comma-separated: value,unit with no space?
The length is 28.8,mm
